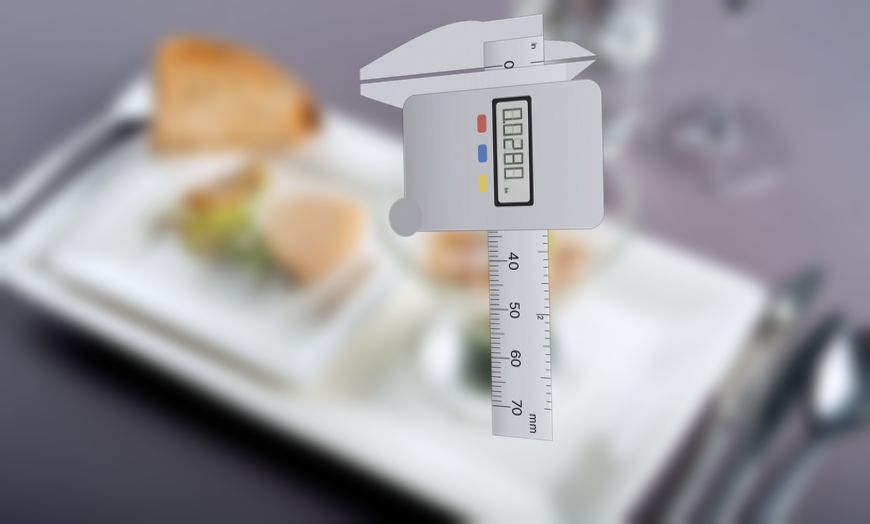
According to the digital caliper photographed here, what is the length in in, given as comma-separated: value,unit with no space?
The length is 0.0280,in
